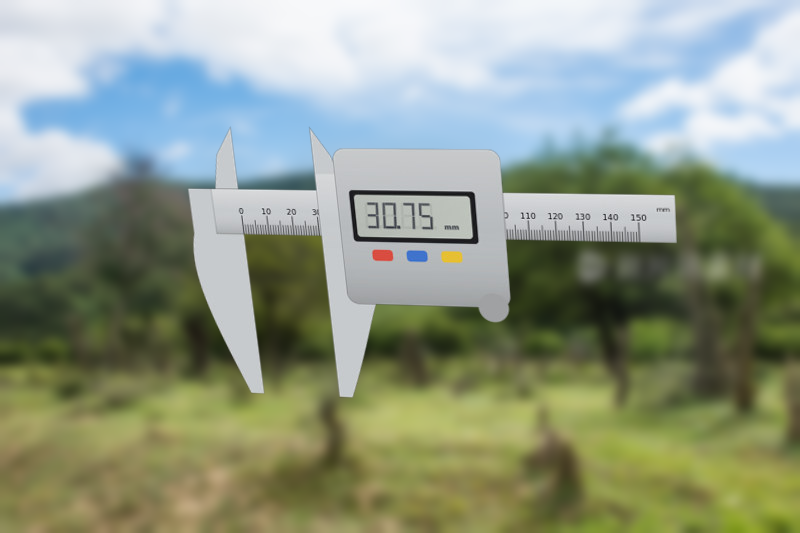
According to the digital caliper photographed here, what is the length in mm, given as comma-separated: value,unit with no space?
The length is 30.75,mm
